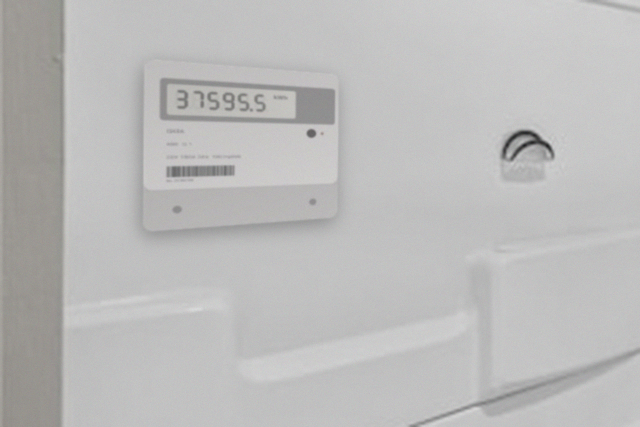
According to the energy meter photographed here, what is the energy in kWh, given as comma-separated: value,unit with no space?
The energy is 37595.5,kWh
